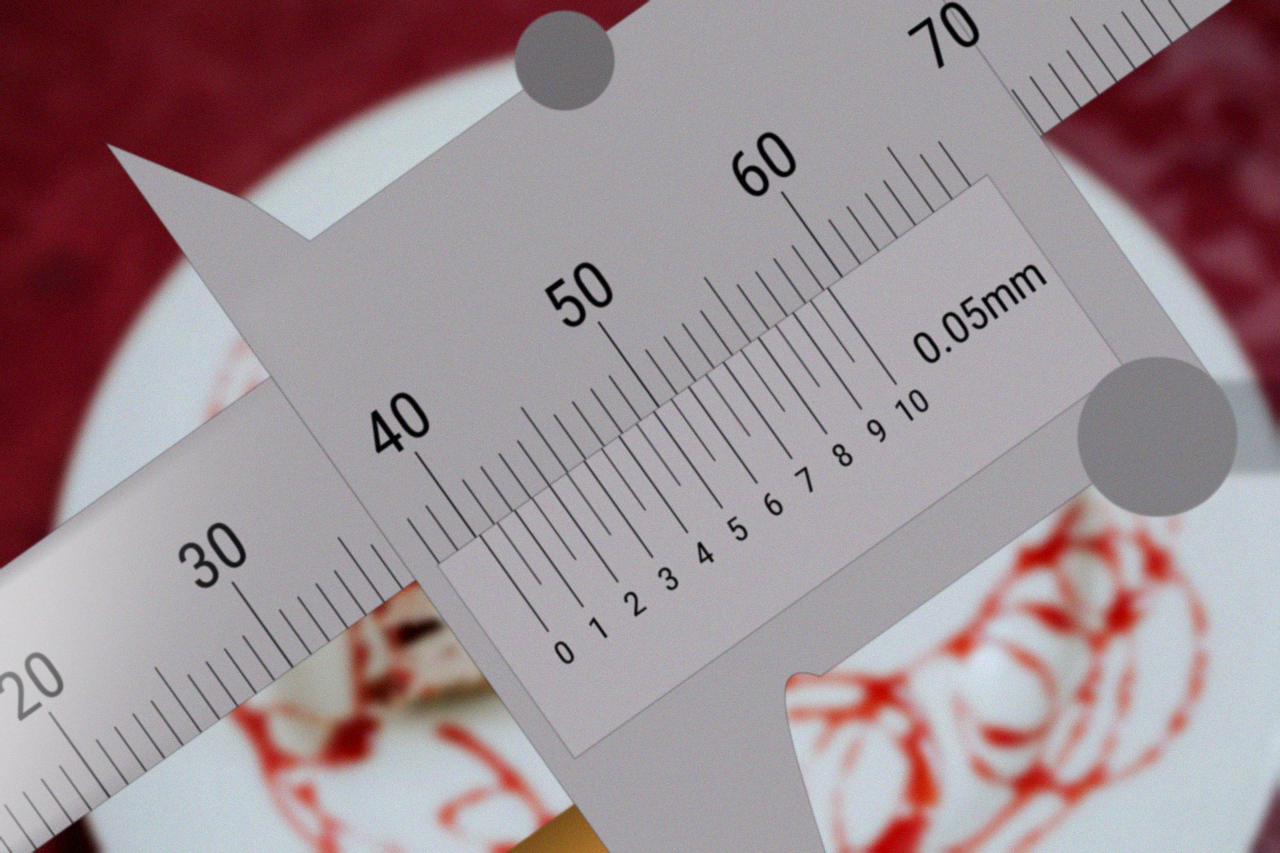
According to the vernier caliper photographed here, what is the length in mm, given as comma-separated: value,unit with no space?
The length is 40.2,mm
